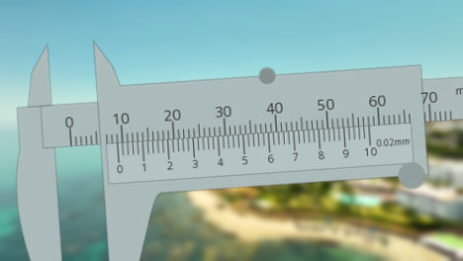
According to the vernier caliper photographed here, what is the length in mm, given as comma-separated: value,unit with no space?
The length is 9.0,mm
